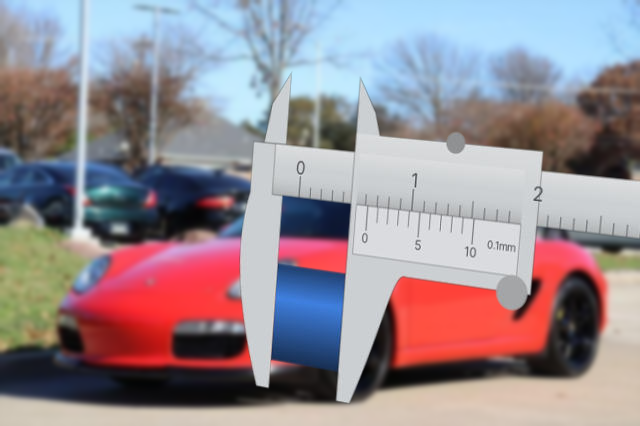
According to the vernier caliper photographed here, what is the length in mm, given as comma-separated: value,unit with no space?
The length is 6.2,mm
